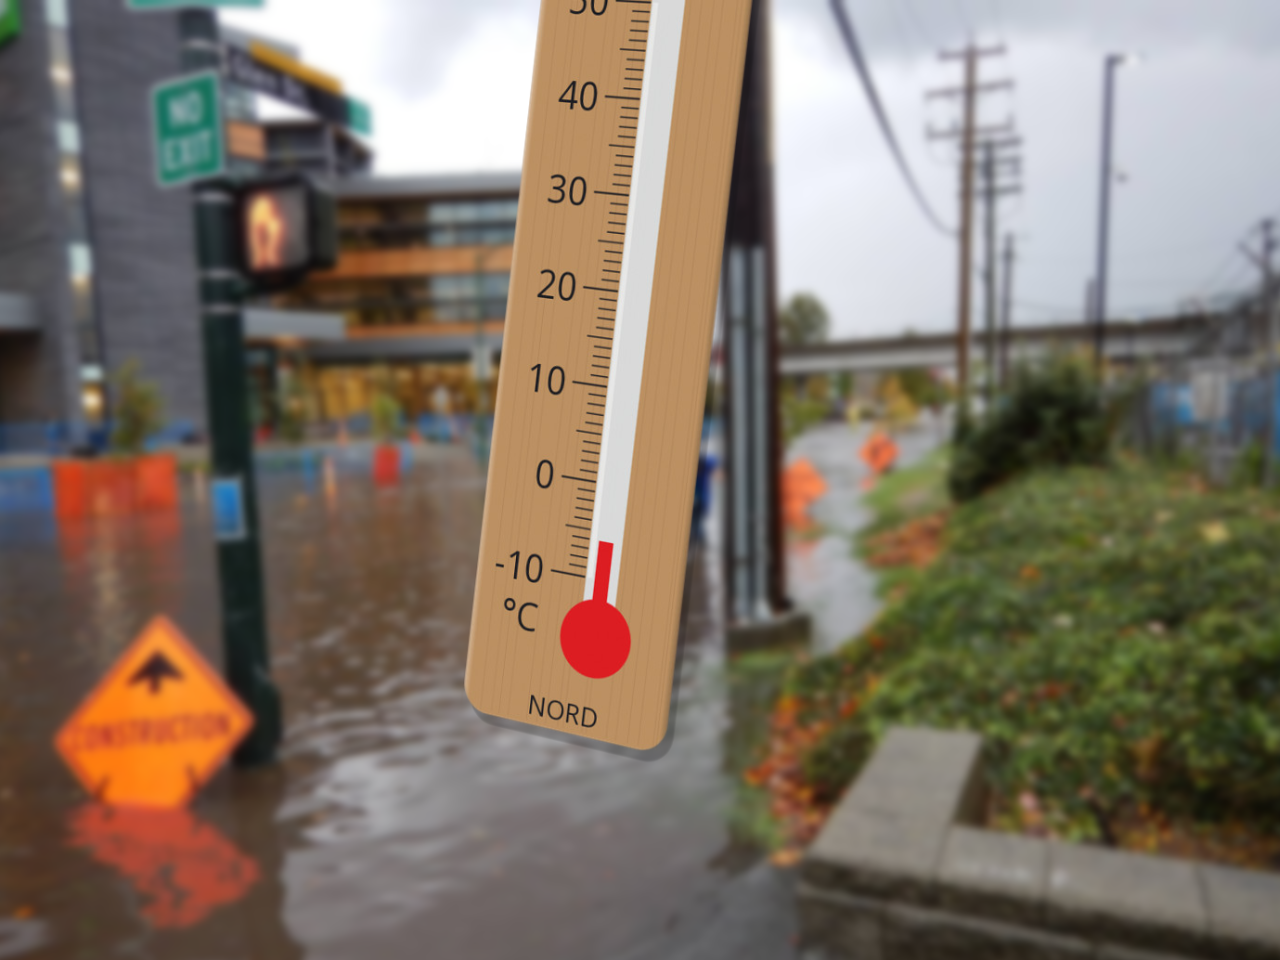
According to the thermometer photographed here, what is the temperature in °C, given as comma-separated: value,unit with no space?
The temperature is -6,°C
